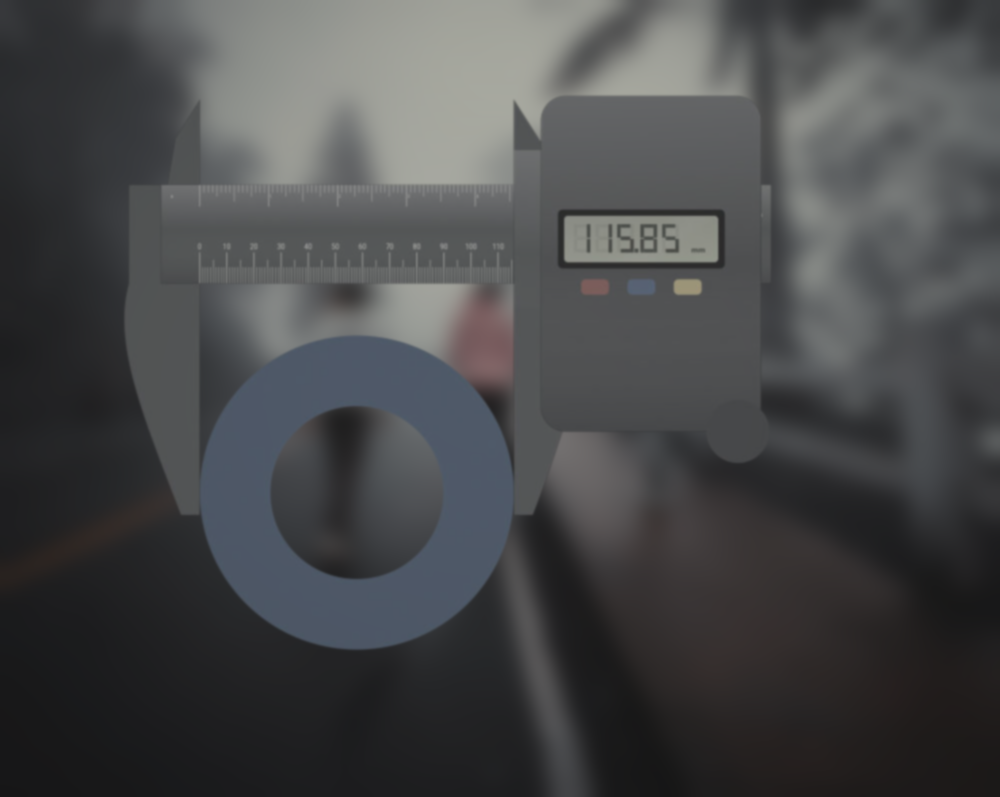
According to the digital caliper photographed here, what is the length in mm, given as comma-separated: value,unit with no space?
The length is 115.85,mm
